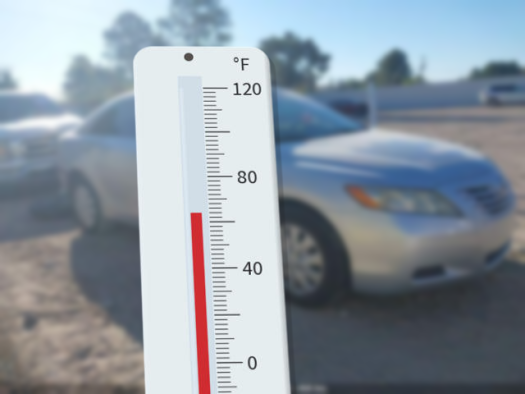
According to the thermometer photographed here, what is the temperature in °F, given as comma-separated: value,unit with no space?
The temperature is 64,°F
